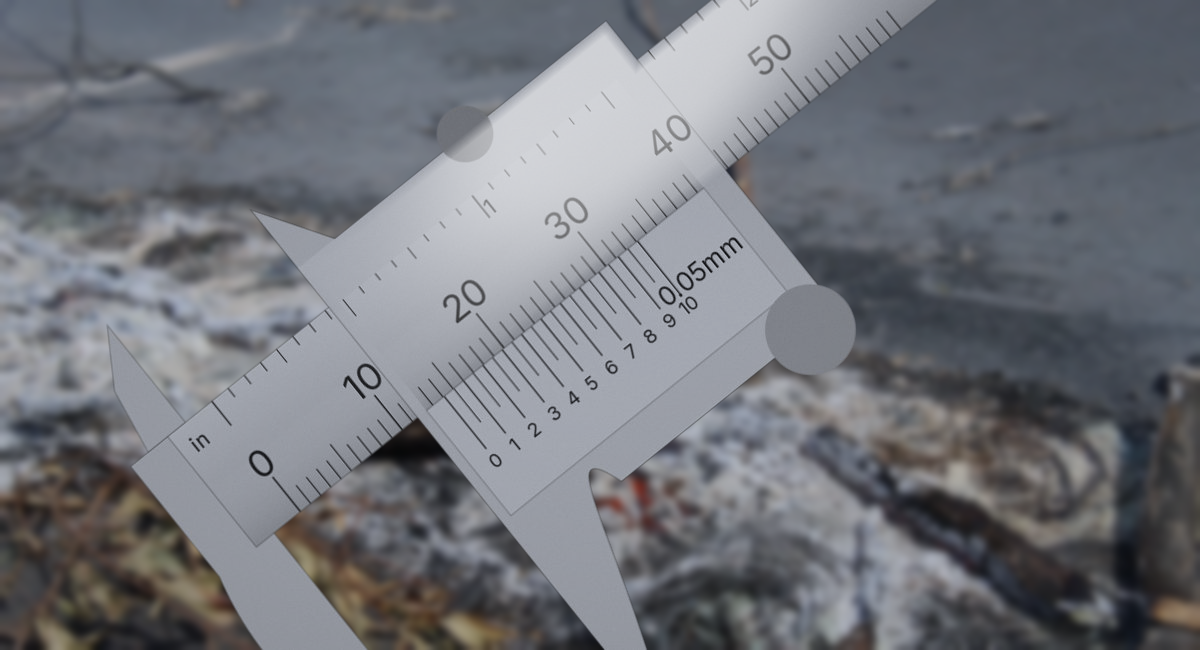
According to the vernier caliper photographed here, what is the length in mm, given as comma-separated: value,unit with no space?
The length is 14.1,mm
